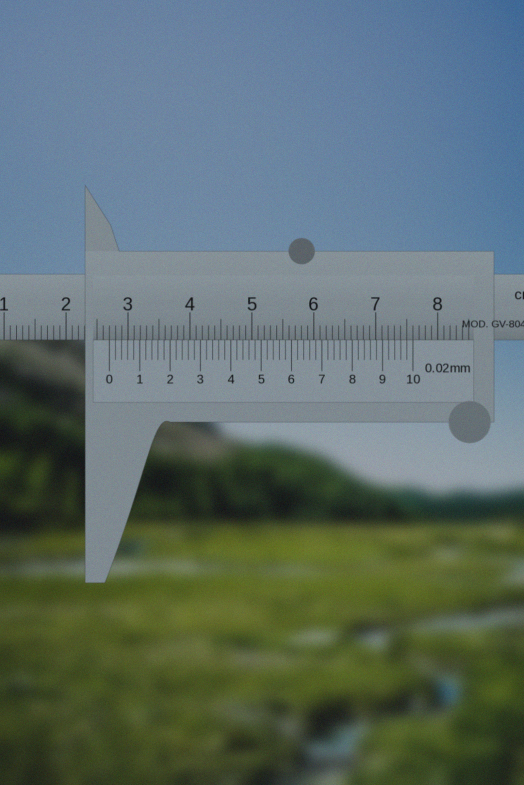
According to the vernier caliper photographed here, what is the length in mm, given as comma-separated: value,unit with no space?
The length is 27.0,mm
